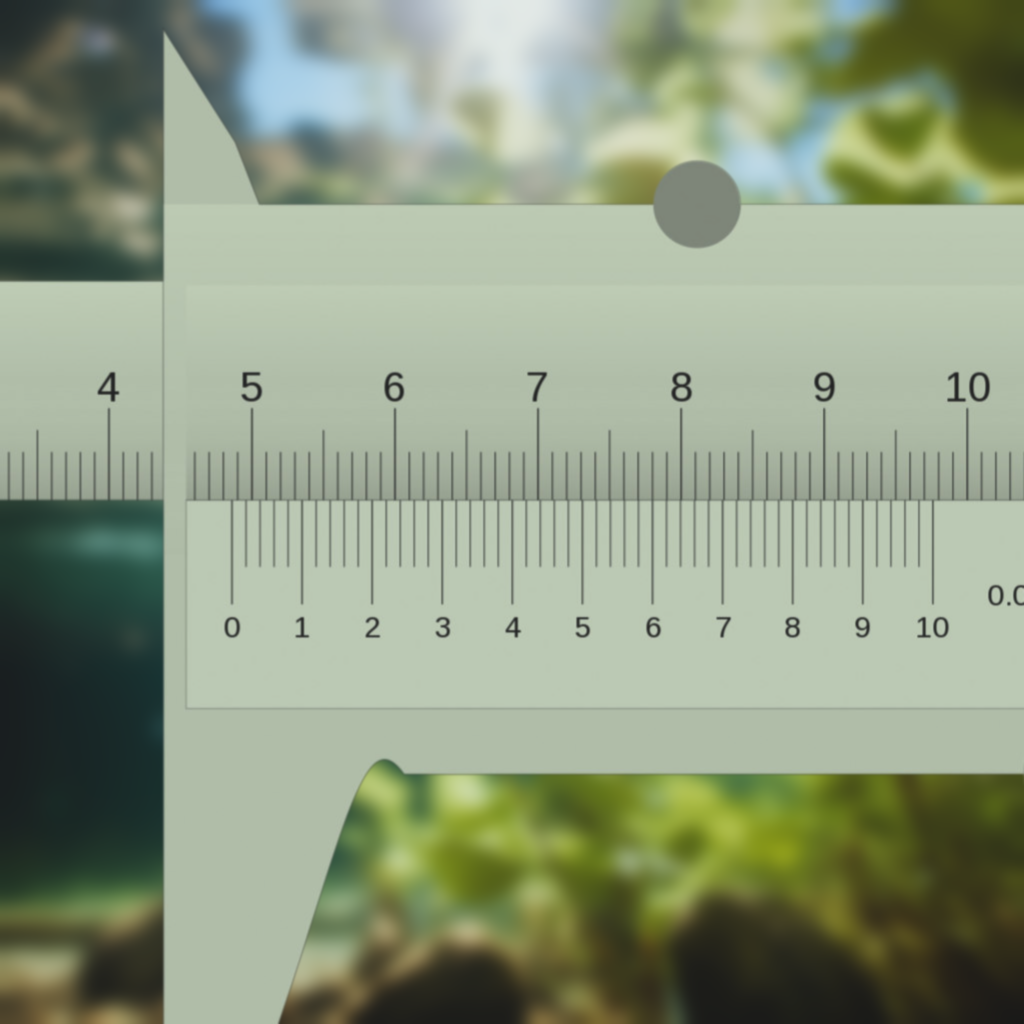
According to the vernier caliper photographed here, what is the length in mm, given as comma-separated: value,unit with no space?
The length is 48.6,mm
